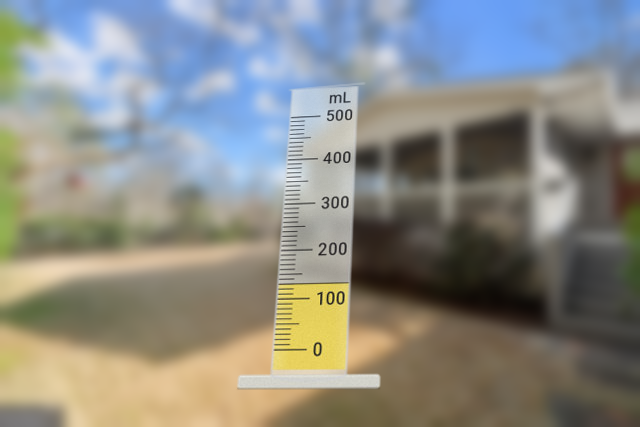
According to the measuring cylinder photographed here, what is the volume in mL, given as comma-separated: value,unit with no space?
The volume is 130,mL
